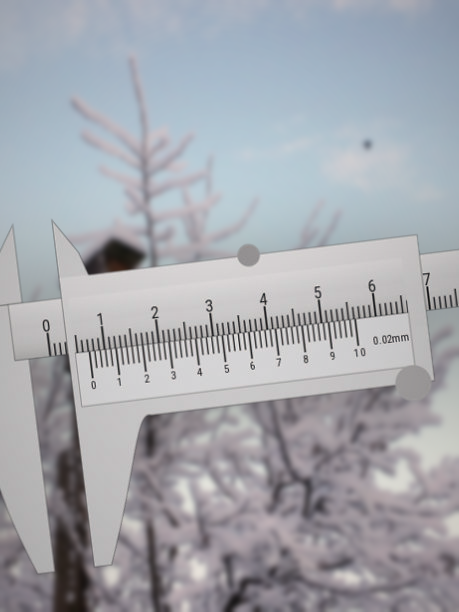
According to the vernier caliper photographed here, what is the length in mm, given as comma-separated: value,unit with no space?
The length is 7.2,mm
